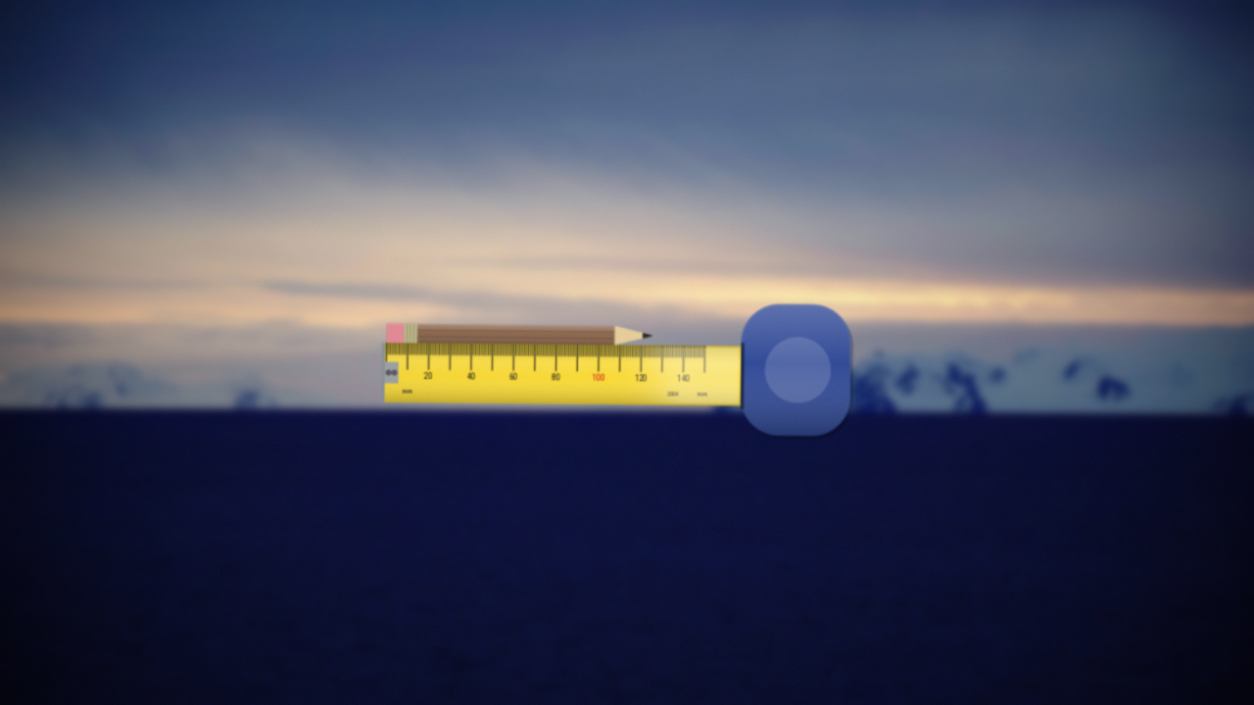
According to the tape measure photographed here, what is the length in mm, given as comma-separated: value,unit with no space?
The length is 125,mm
